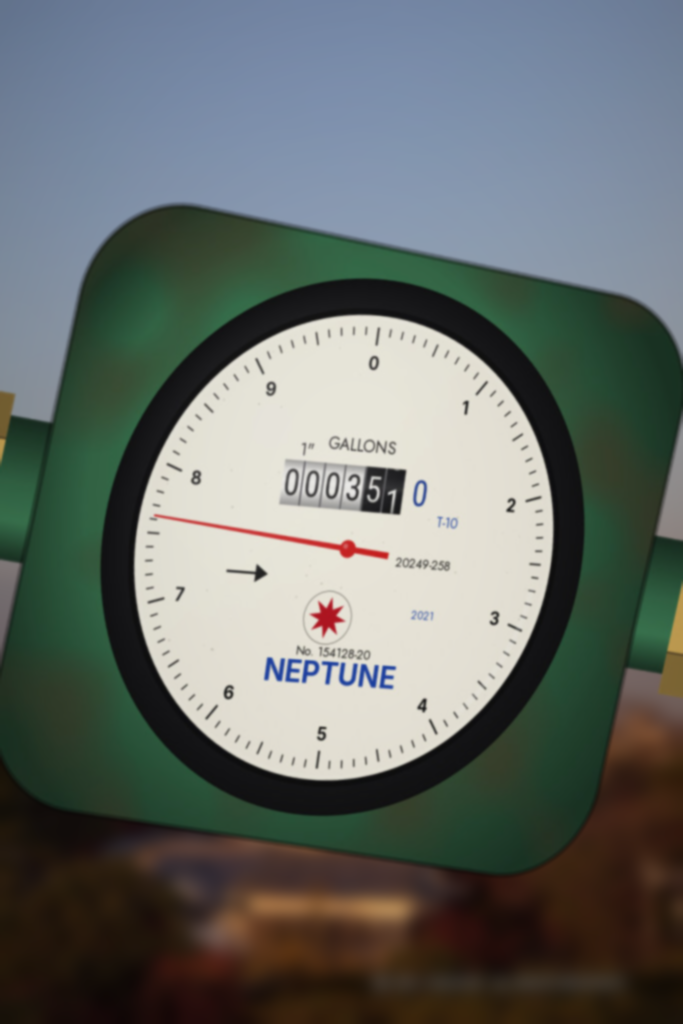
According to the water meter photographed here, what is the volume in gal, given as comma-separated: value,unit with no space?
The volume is 3507.6,gal
